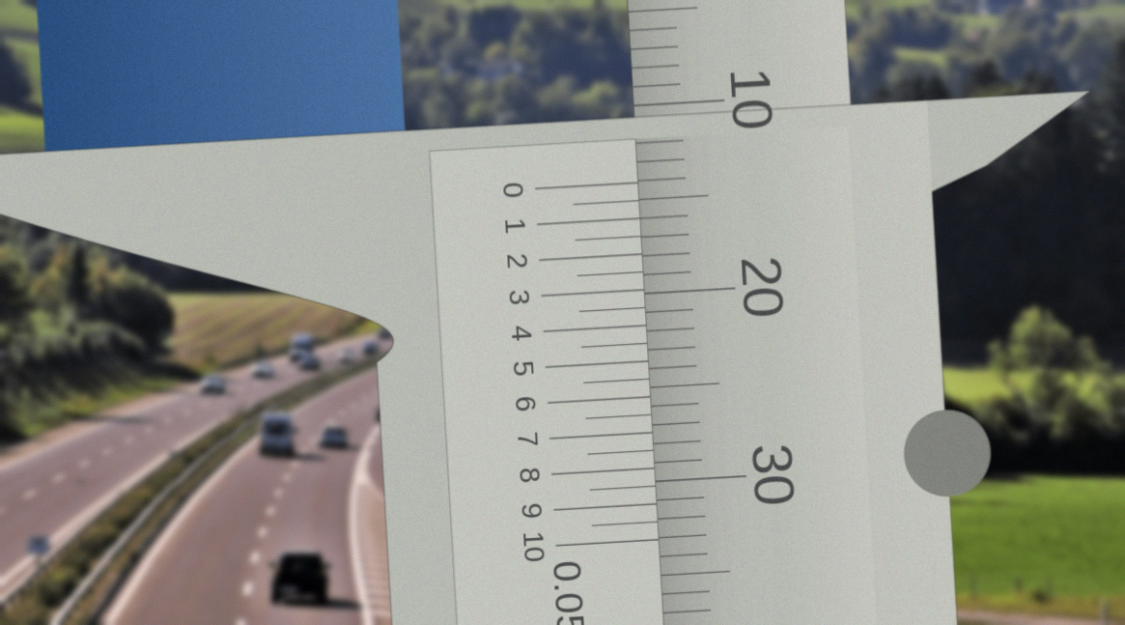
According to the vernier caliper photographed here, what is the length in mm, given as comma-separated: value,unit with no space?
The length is 14.1,mm
